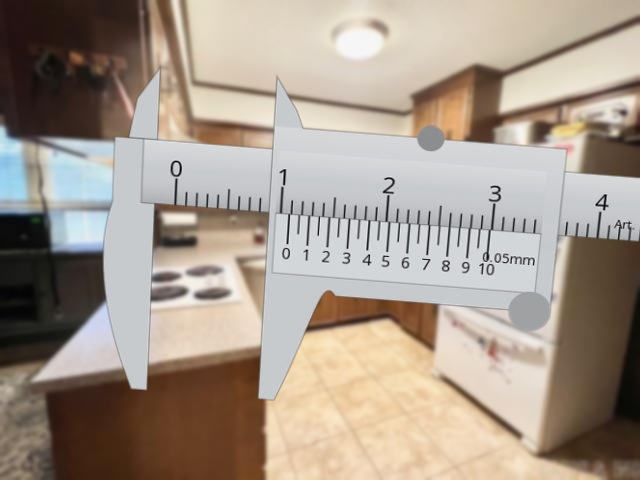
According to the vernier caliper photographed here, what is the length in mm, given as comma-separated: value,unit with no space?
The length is 10.8,mm
